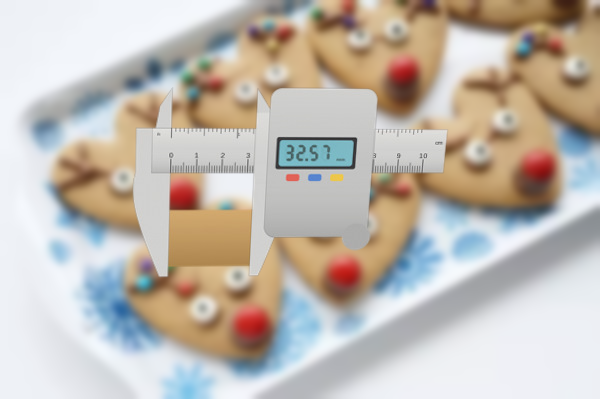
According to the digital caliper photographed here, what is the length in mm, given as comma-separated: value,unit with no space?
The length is 32.57,mm
